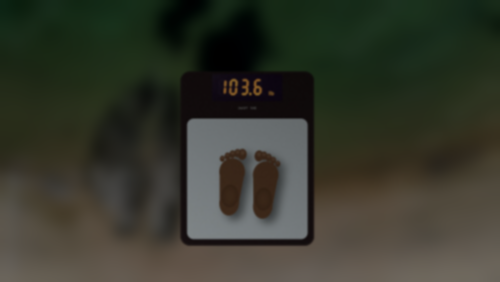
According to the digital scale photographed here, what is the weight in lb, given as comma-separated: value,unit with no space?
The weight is 103.6,lb
